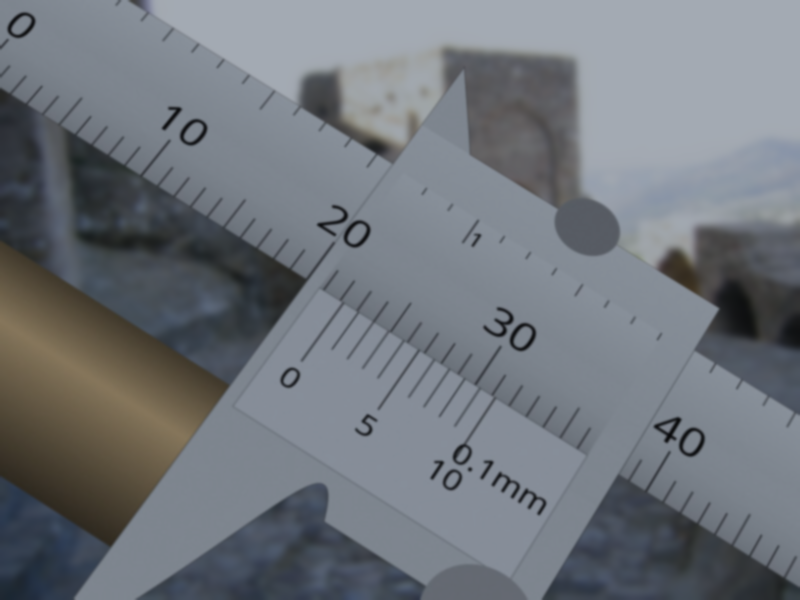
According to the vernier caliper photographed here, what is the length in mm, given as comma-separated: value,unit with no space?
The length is 22.2,mm
